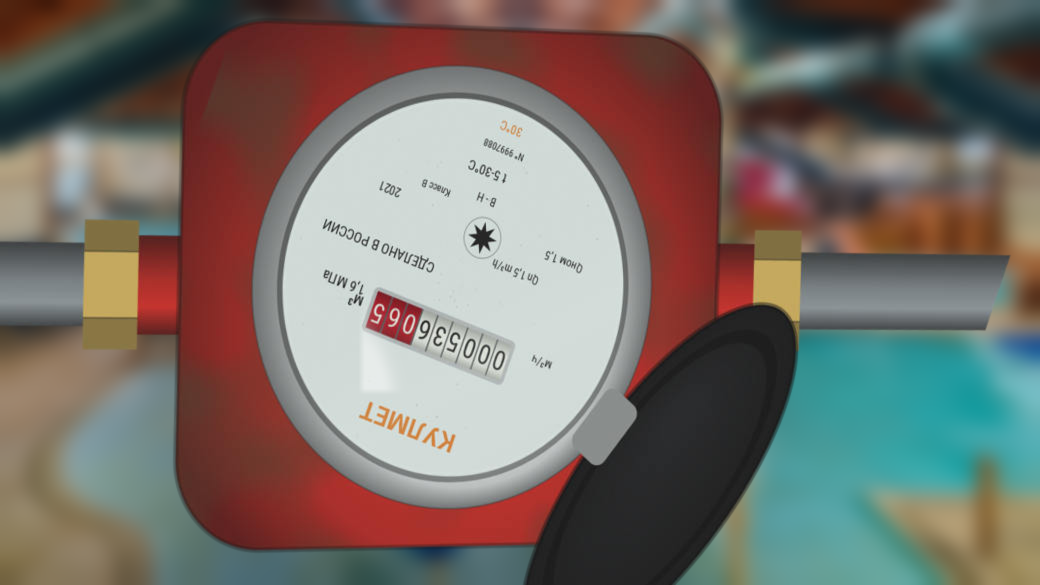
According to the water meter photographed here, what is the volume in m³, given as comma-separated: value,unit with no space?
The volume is 536.065,m³
